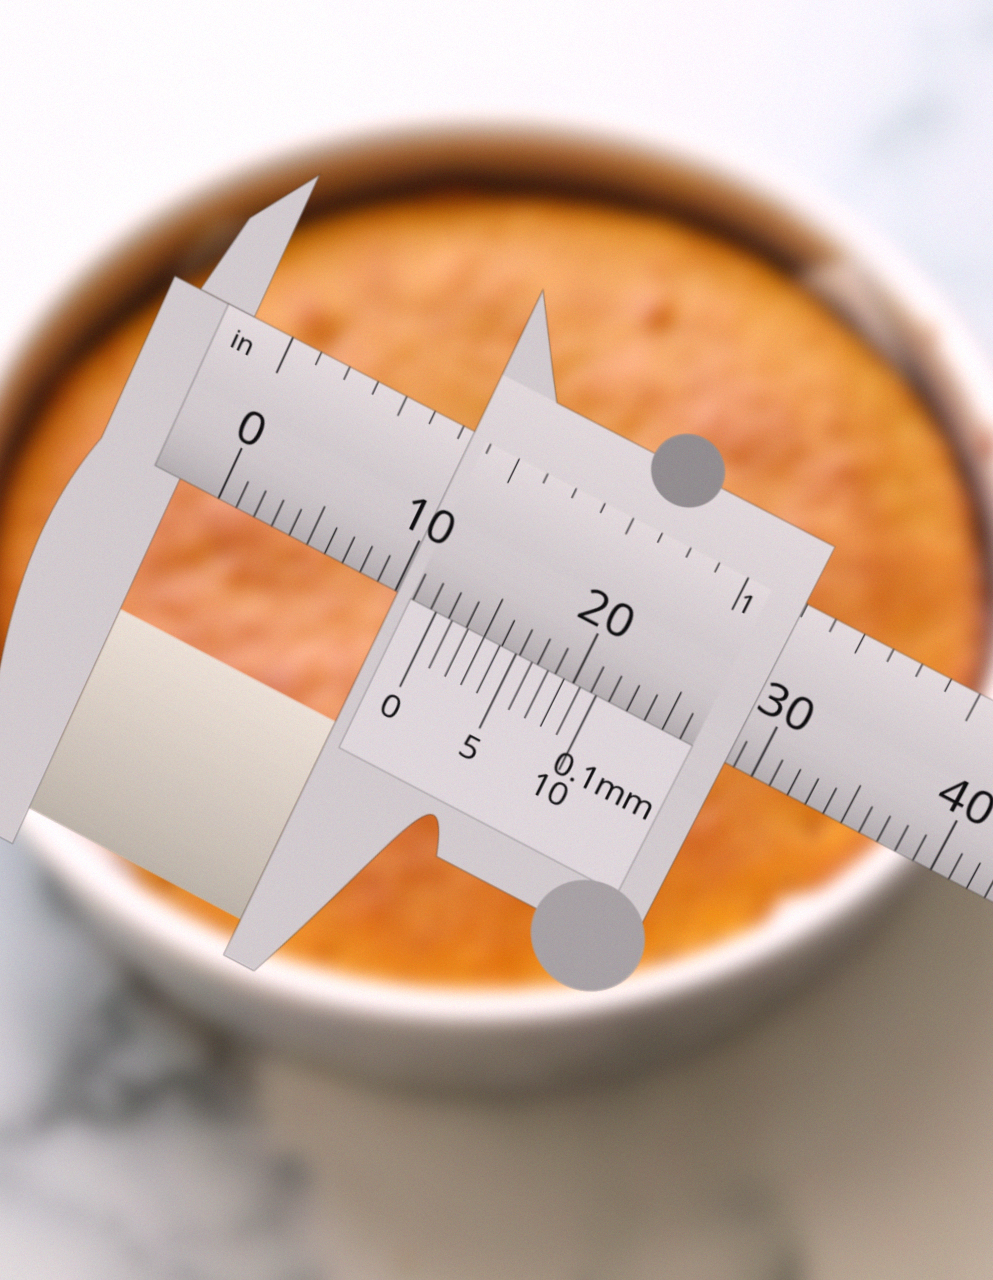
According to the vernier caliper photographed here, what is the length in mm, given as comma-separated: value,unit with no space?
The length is 12.3,mm
